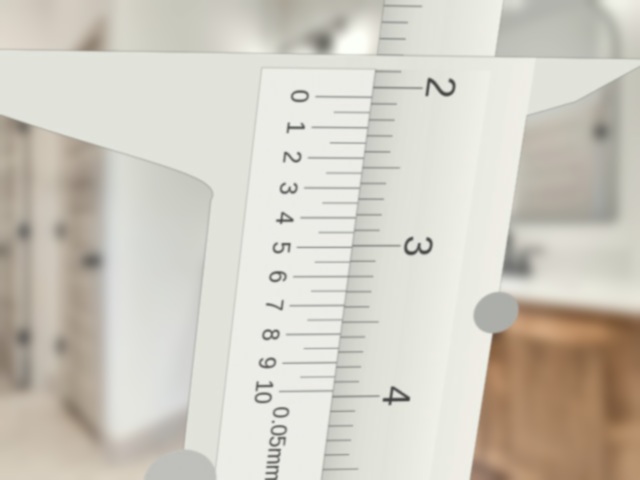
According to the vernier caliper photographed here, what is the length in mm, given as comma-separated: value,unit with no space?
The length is 20.6,mm
